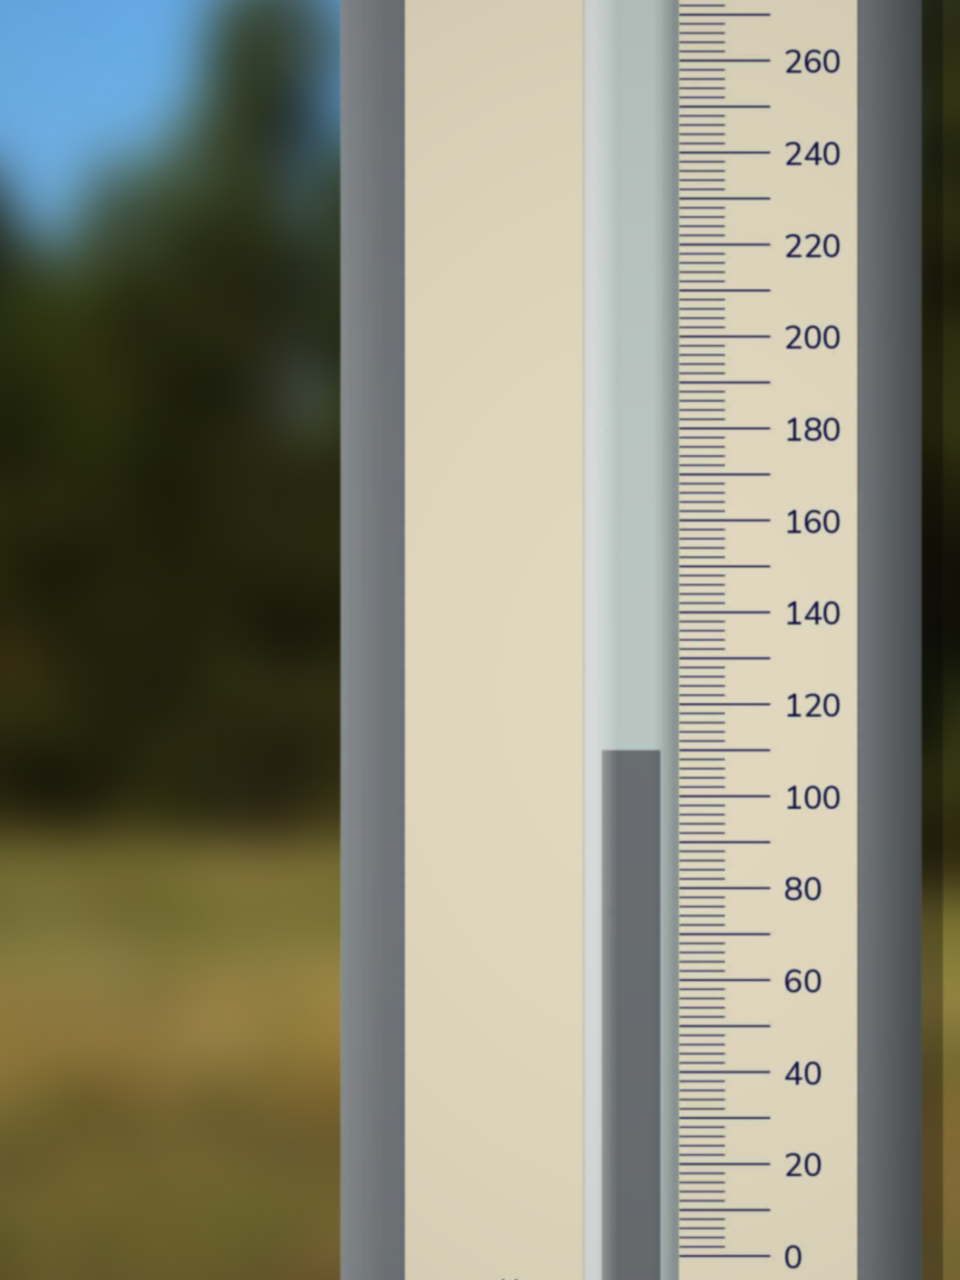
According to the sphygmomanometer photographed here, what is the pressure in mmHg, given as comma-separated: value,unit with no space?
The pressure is 110,mmHg
